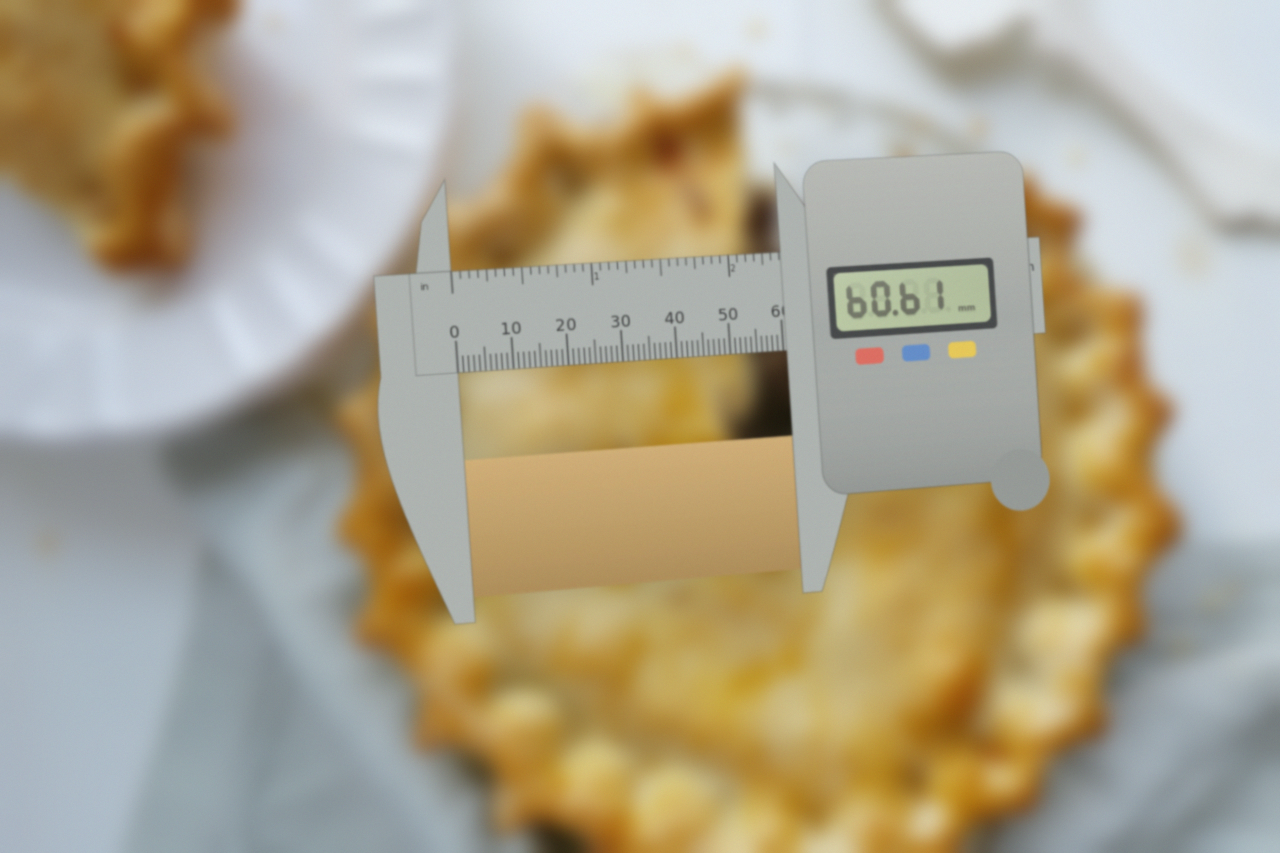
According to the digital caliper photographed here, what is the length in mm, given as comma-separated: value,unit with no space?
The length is 60.61,mm
